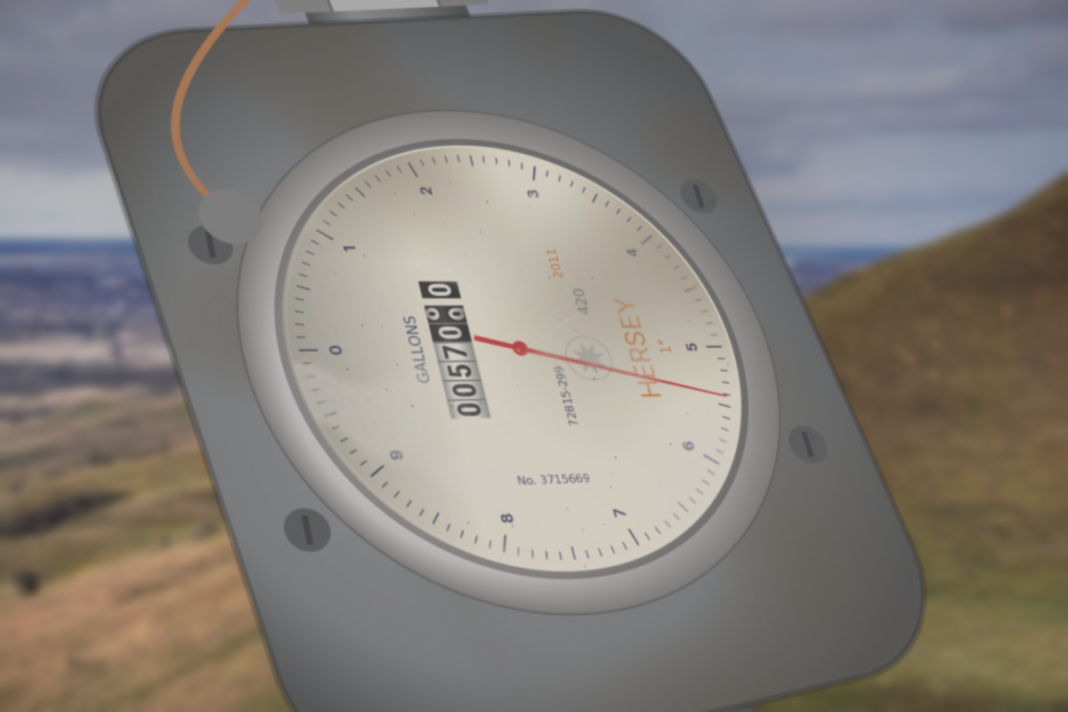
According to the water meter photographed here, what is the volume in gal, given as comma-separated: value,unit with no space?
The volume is 57085.4,gal
